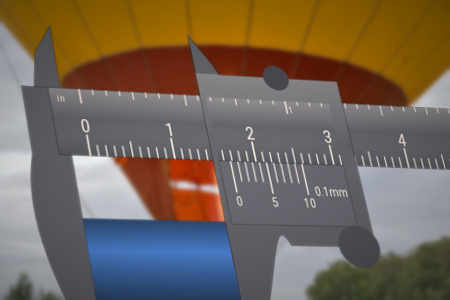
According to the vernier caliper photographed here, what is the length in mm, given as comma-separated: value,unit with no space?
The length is 16.8,mm
